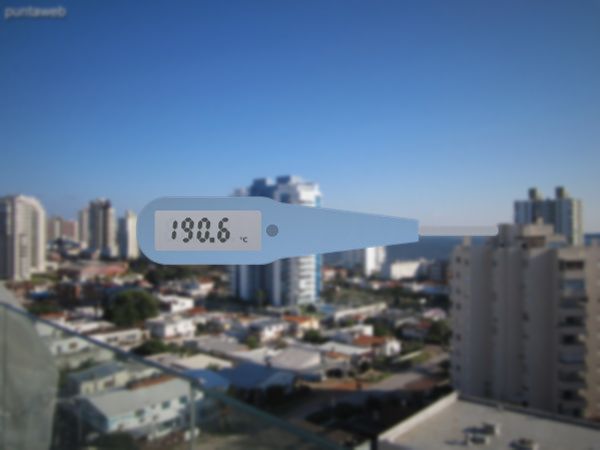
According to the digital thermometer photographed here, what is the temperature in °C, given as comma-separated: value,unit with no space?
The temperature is 190.6,°C
